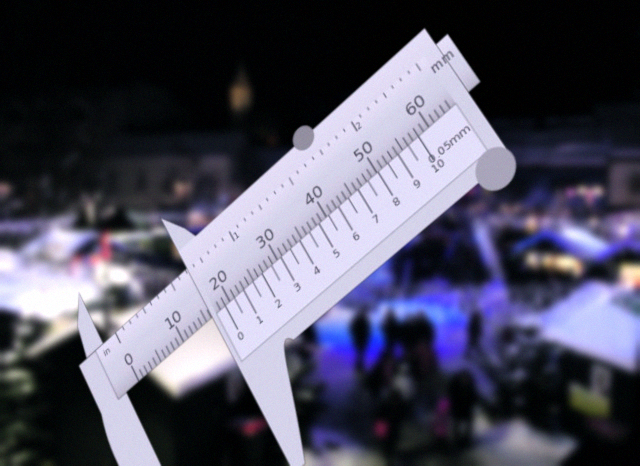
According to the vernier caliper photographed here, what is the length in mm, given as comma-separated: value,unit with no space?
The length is 19.0,mm
